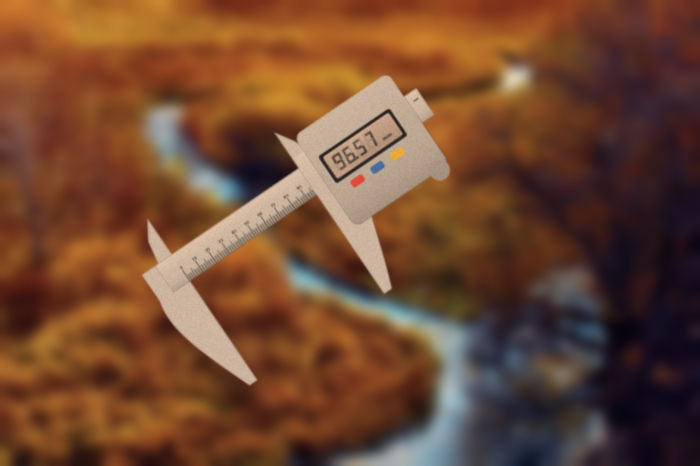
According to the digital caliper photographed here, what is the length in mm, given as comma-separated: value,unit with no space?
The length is 96.57,mm
